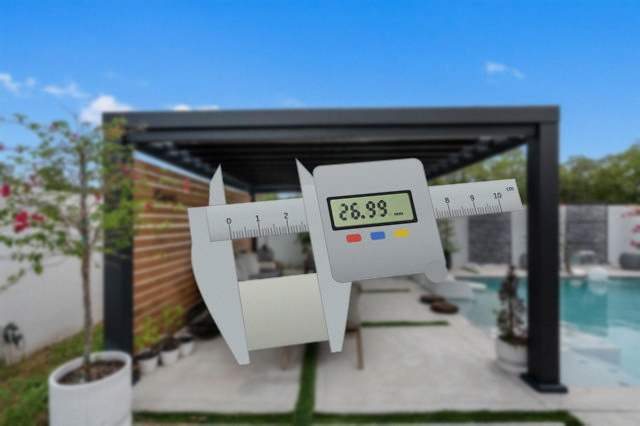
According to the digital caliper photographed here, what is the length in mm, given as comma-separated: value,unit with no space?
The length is 26.99,mm
